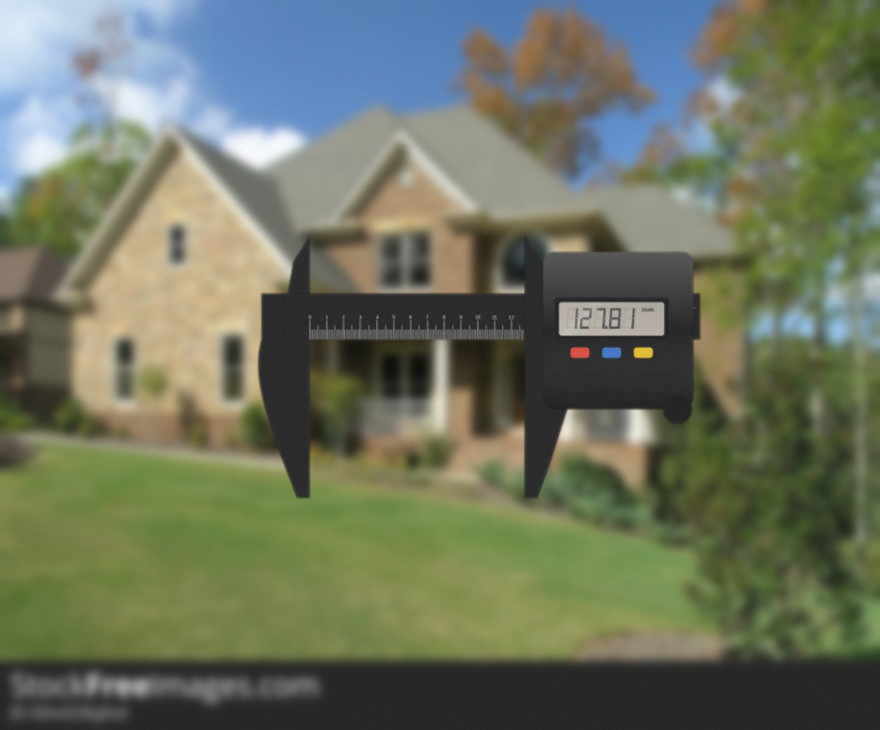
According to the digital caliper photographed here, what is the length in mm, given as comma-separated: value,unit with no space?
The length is 127.81,mm
